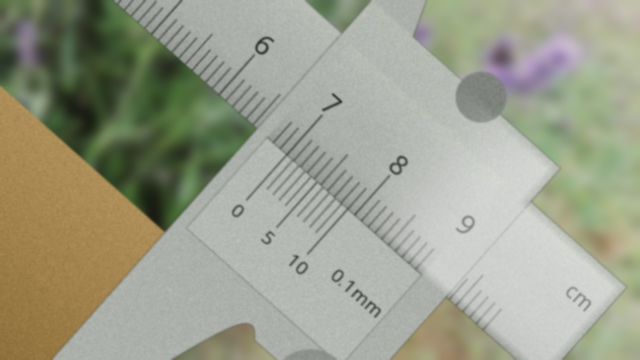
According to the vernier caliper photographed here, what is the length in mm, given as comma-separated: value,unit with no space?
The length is 70.0,mm
